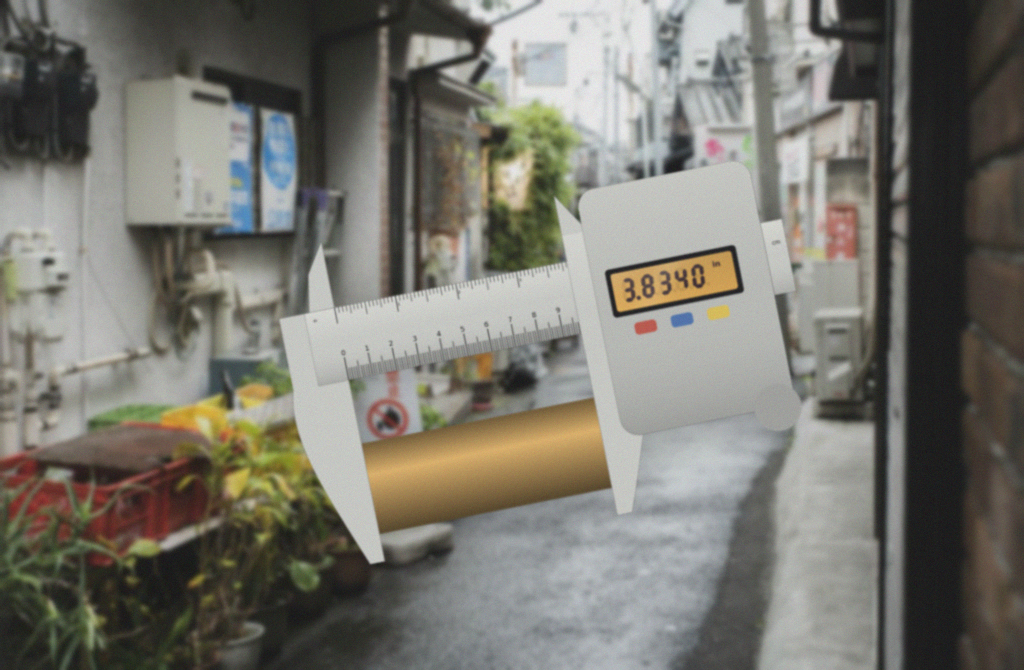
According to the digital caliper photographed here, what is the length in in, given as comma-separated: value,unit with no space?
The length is 3.8340,in
